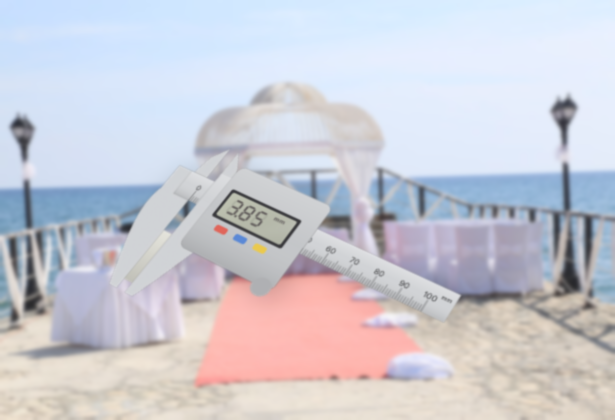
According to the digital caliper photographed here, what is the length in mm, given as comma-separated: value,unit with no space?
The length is 3.85,mm
